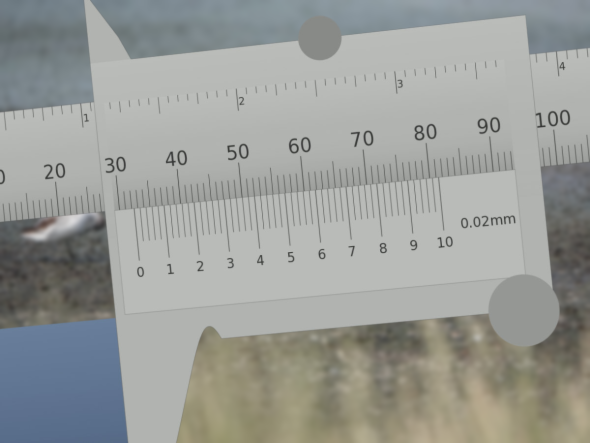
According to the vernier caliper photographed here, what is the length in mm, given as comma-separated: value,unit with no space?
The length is 32.4,mm
